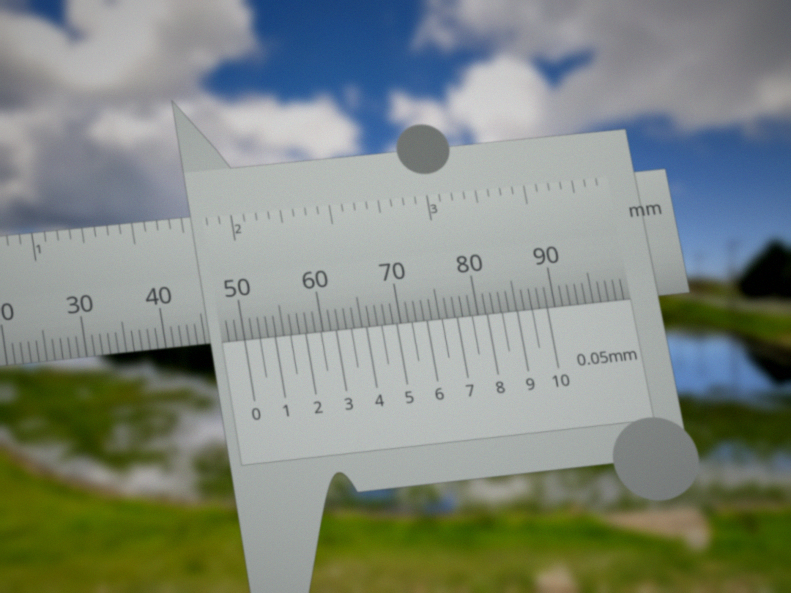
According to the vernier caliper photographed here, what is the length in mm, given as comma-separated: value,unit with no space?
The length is 50.0,mm
